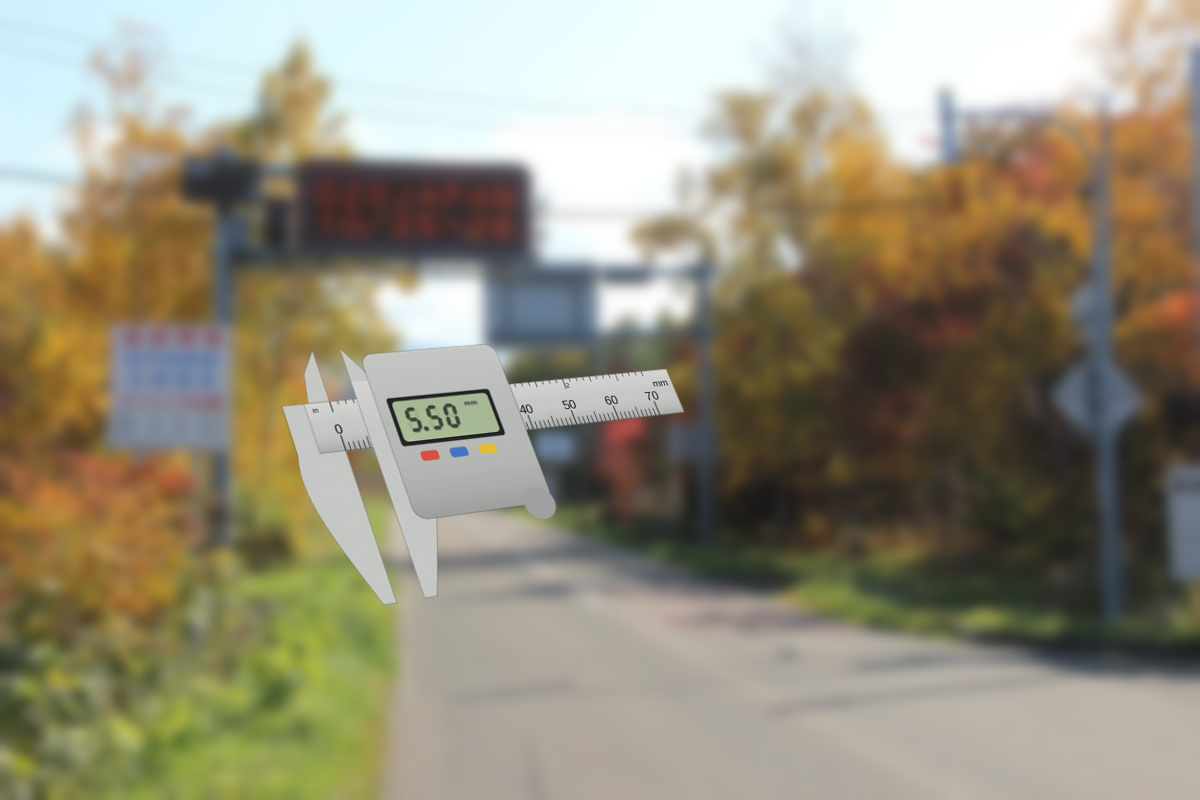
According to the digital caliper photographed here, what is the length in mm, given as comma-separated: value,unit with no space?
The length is 5.50,mm
